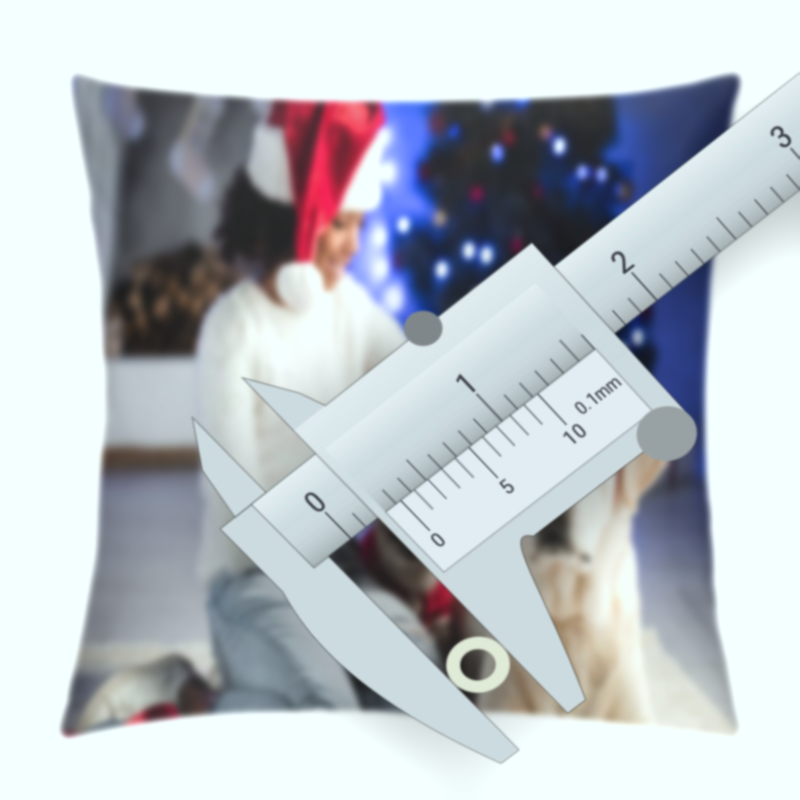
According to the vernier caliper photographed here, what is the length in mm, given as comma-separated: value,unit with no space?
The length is 3.3,mm
